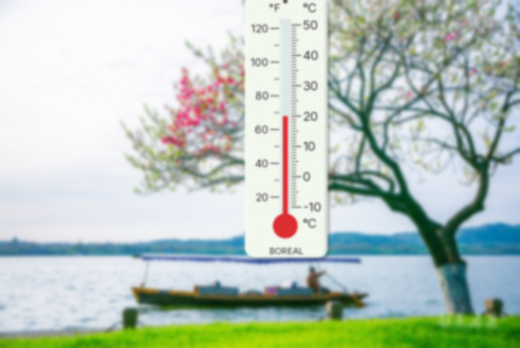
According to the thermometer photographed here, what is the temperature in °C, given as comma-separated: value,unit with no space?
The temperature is 20,°C
